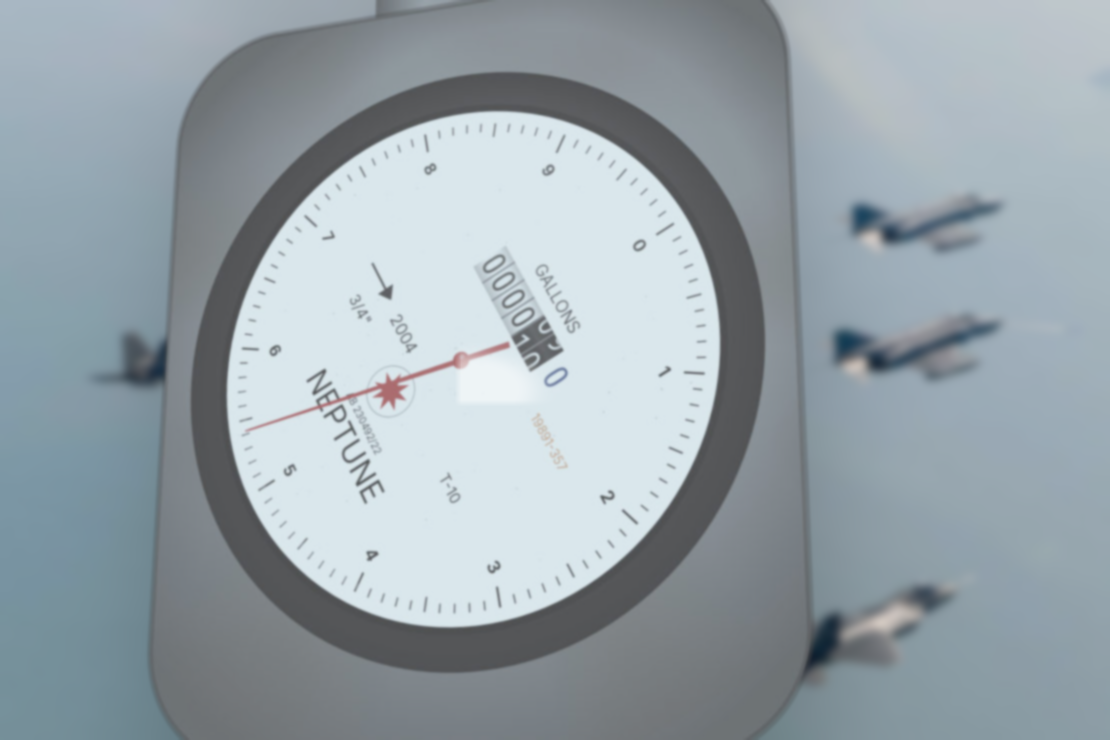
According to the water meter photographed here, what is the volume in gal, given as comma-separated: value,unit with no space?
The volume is 95.4,gal
